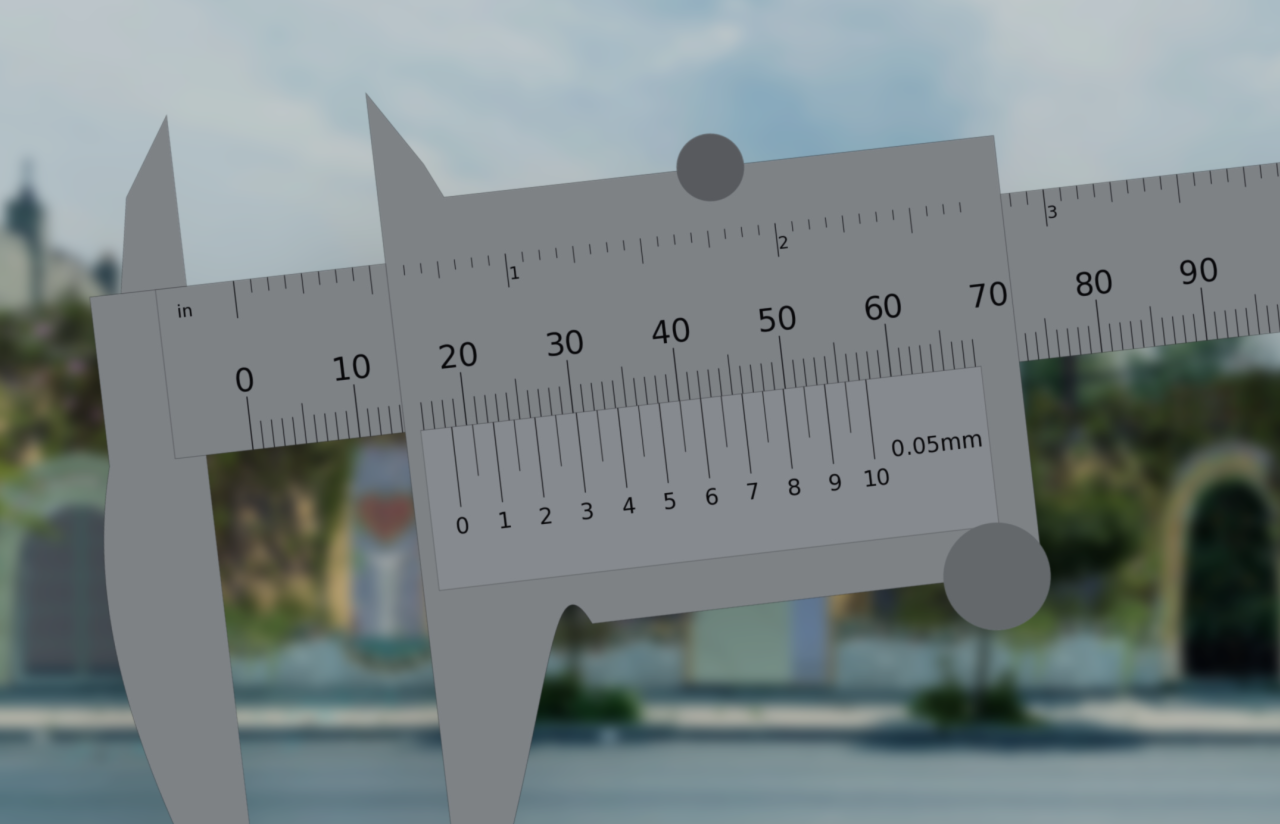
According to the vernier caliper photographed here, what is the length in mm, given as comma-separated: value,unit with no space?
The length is 18.6,mm
